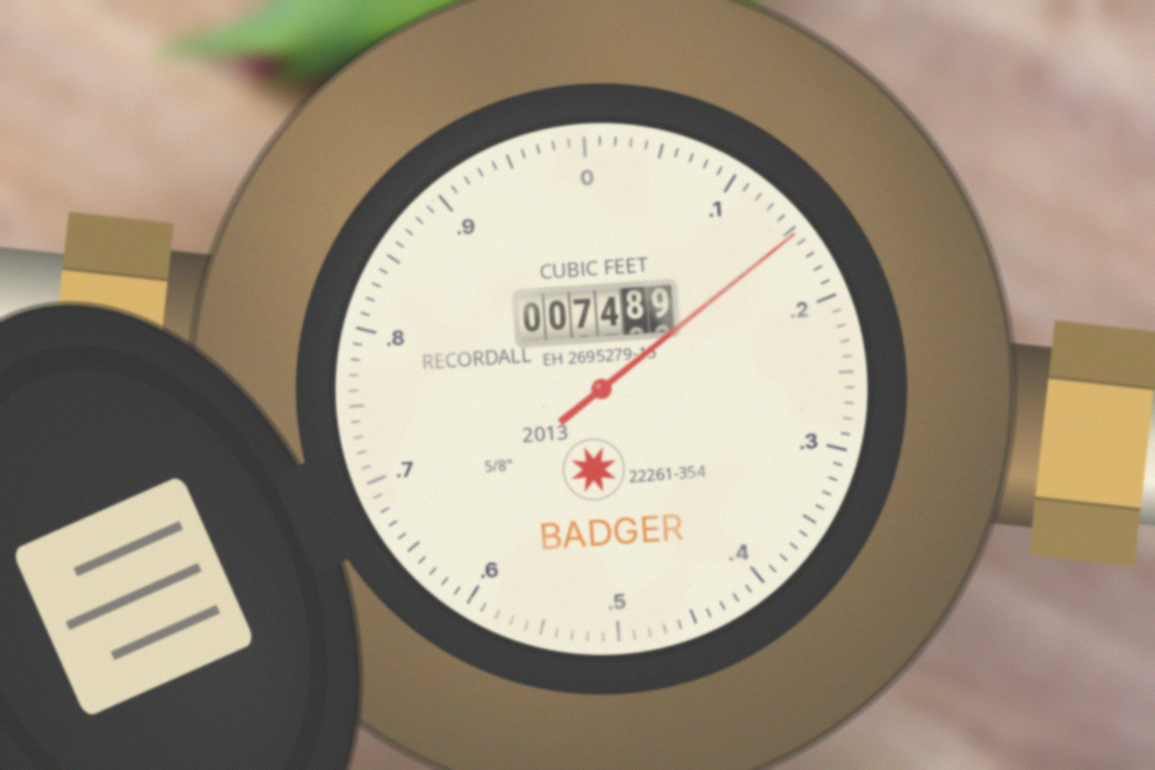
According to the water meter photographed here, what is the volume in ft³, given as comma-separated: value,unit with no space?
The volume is 7489.15,ft³
